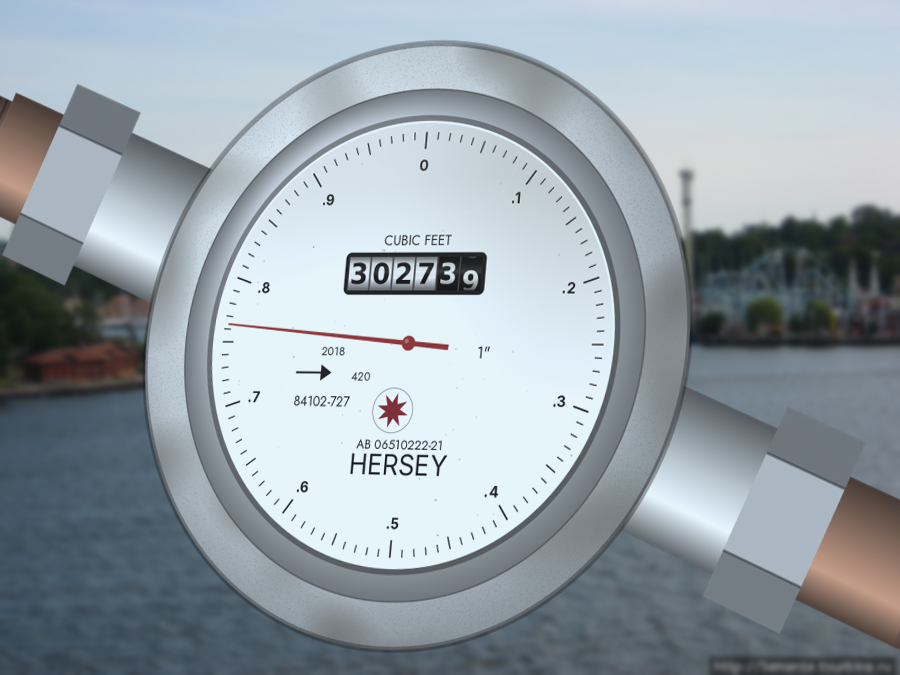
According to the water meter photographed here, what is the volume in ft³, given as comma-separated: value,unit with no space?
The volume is 302738.76,ft³
